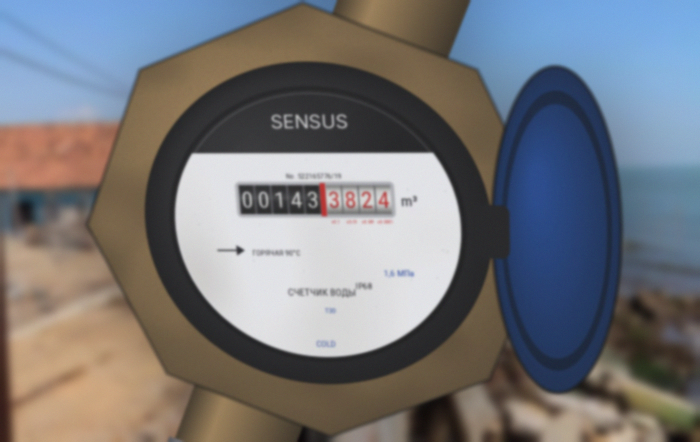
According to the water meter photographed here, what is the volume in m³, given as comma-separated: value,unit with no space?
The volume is 143.3824,m³
